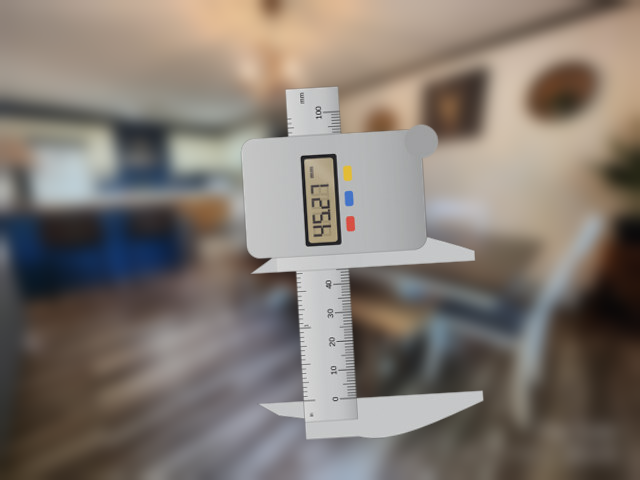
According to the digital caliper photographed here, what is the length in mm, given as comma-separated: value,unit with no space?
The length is 45.27,mm
